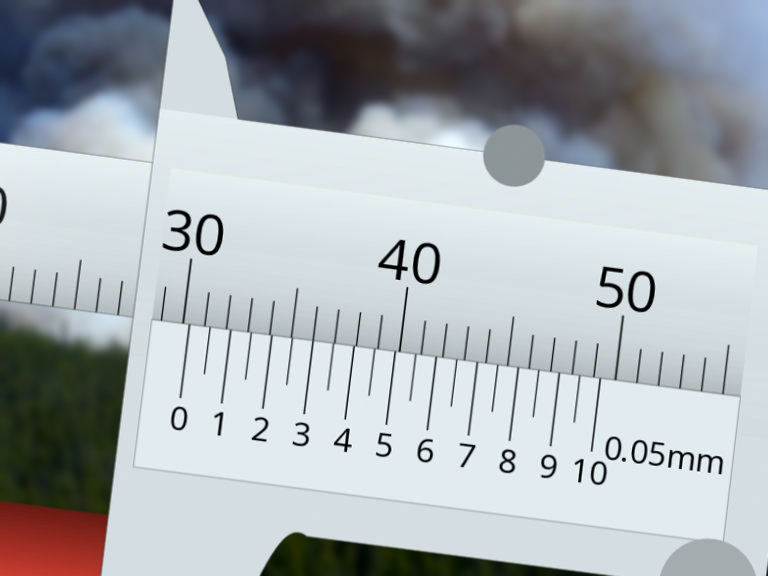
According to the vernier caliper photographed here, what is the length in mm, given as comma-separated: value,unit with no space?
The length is 30.3,mm
